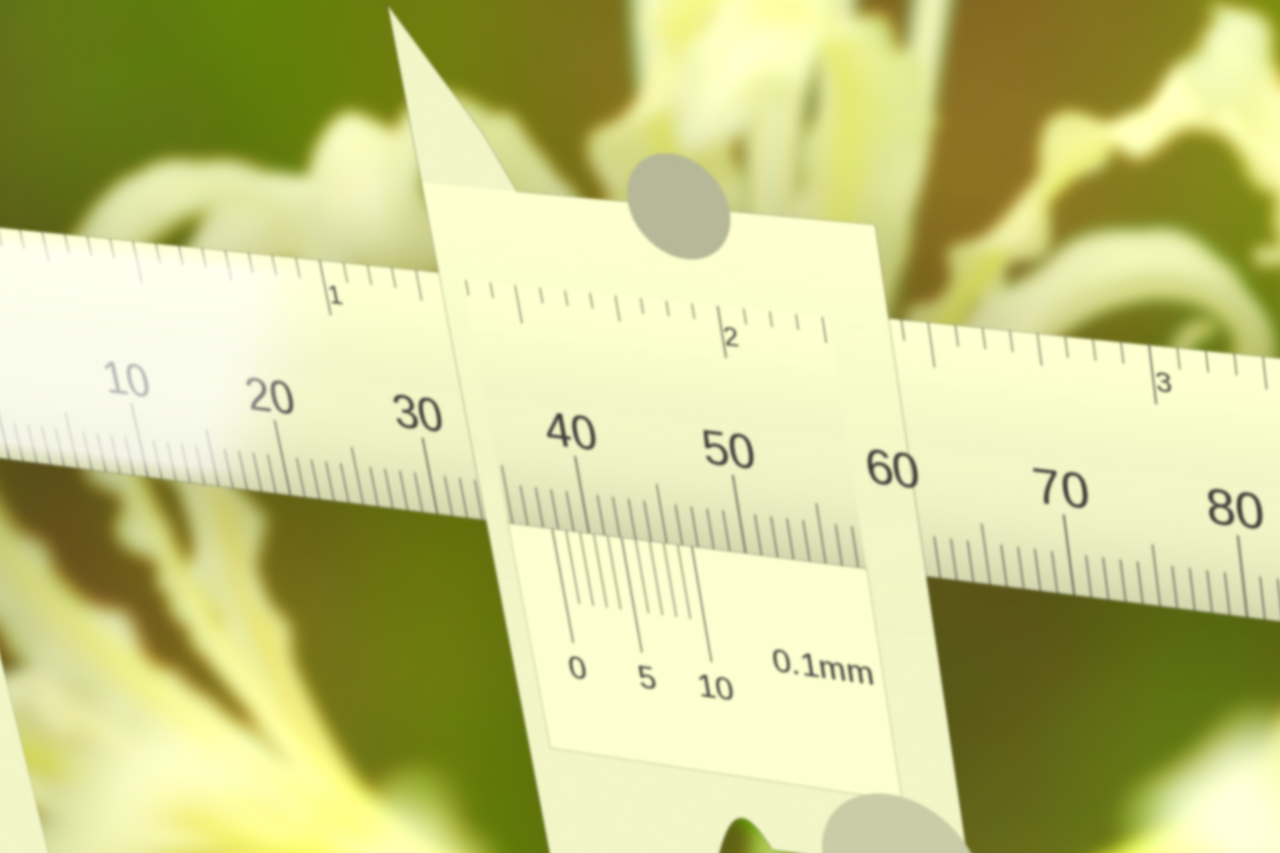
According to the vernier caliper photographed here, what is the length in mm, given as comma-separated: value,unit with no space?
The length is 37.6,mm
